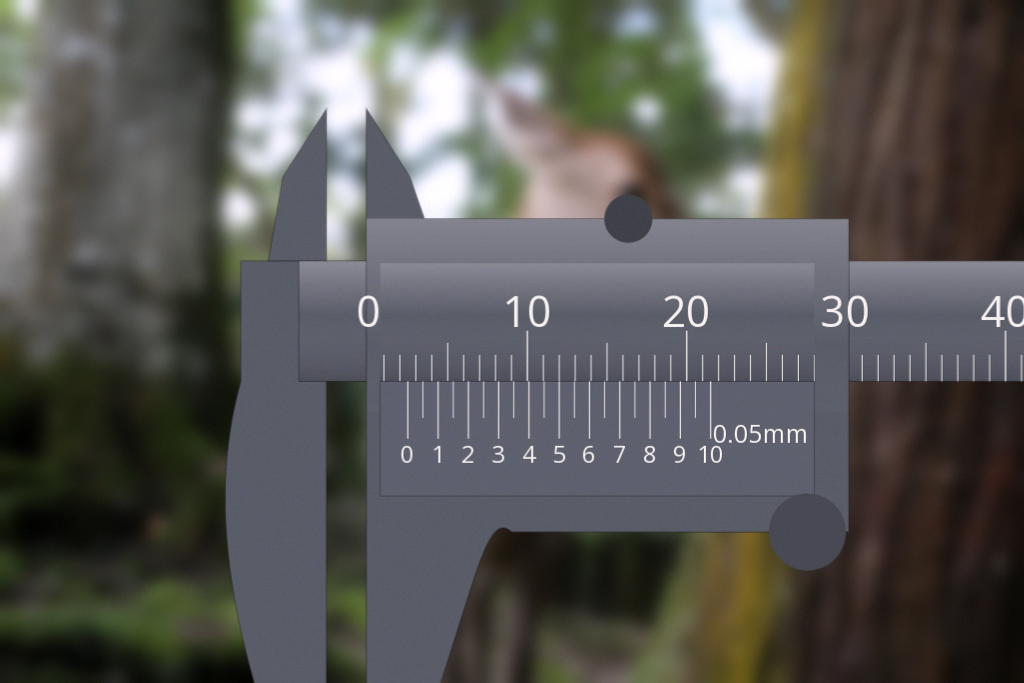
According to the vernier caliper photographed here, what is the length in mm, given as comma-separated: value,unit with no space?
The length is 2.5,mm
